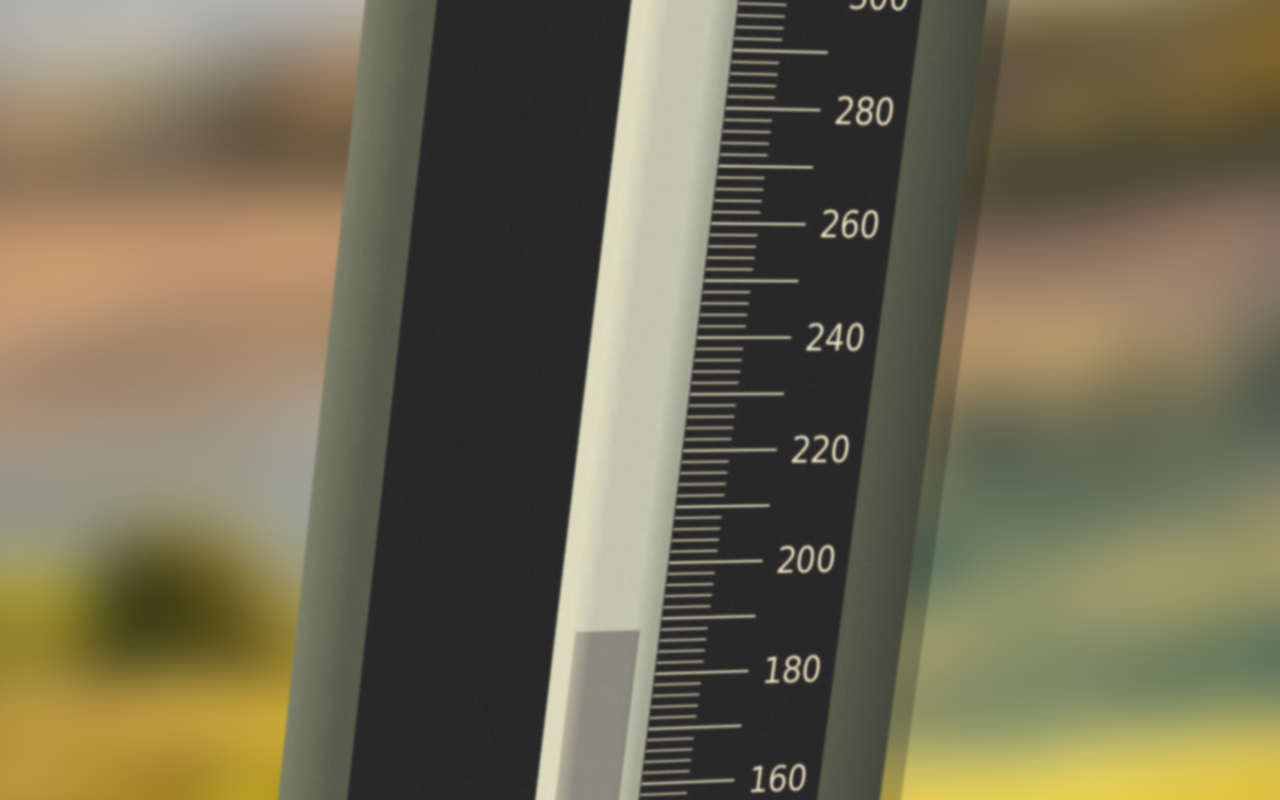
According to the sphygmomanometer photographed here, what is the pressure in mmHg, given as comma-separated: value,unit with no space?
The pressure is 188,mmHg
